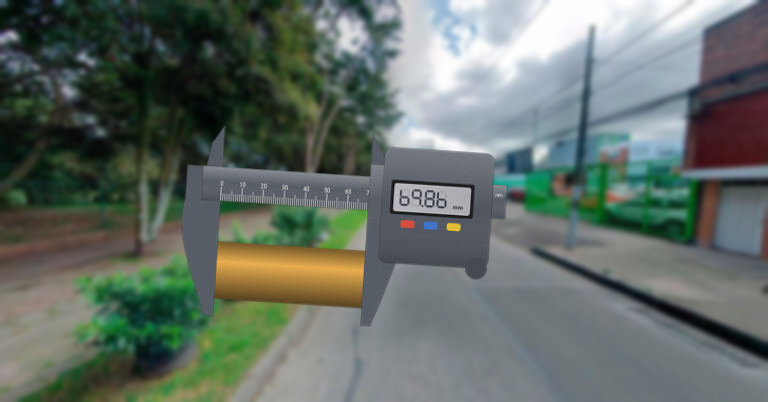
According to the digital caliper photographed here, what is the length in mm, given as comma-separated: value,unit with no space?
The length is 69.86,mm
